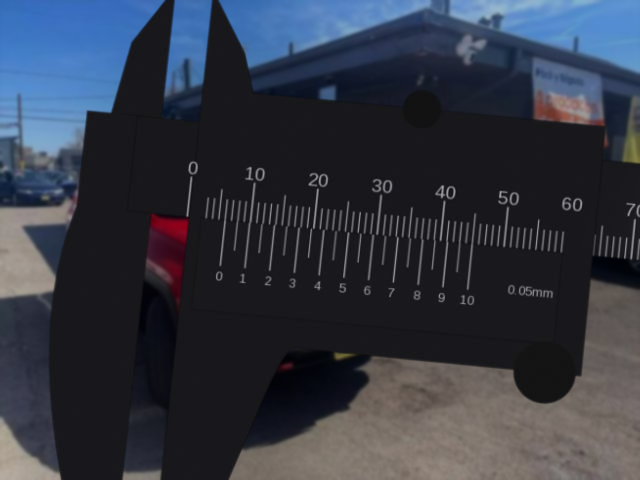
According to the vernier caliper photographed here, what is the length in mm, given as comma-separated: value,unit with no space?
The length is 6.0,mm
